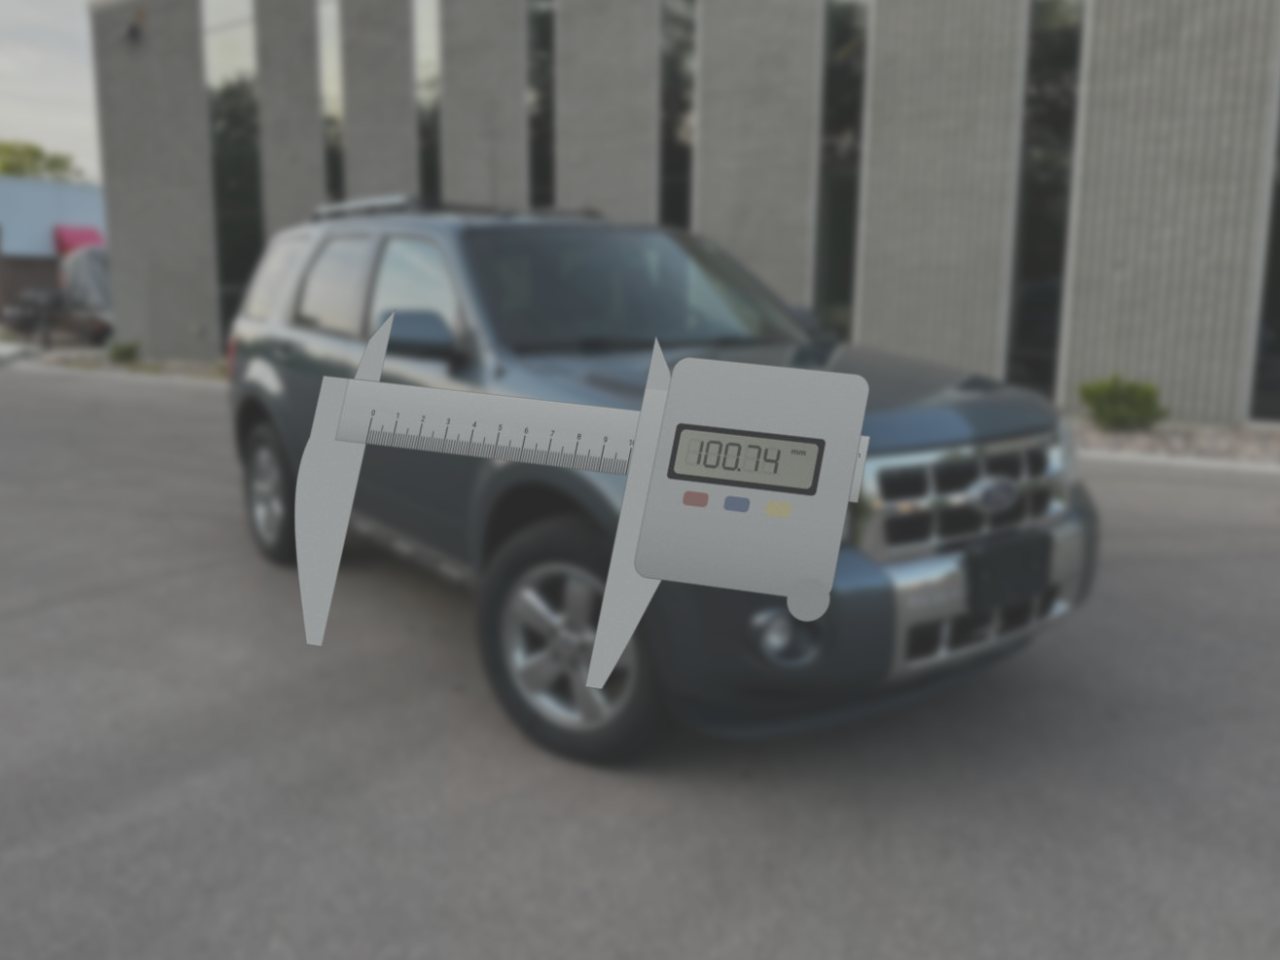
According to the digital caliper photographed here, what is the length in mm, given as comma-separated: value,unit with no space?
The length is 100.74,mm
